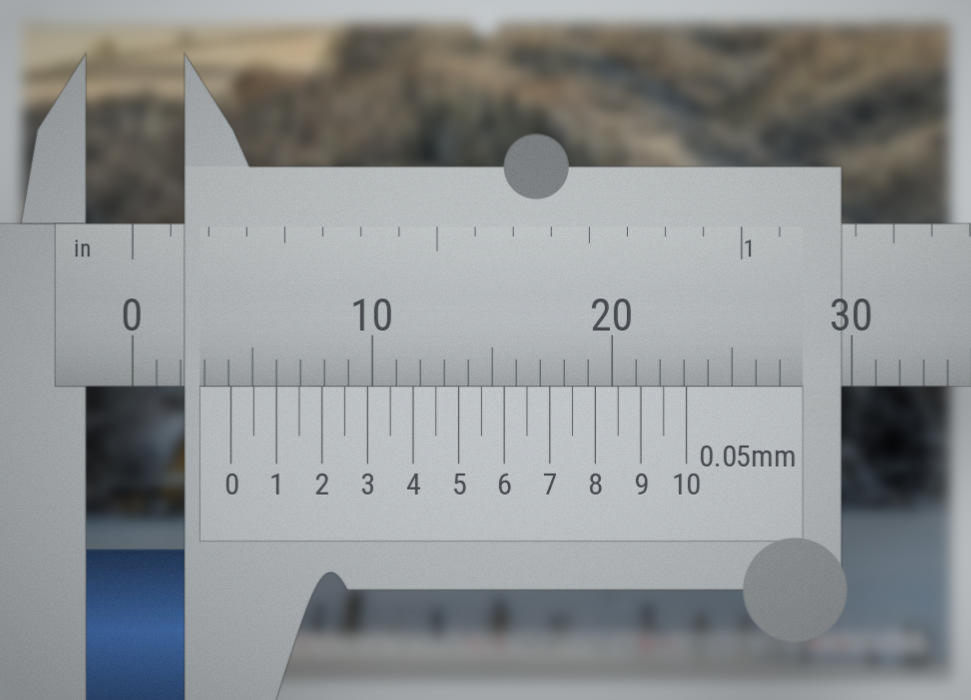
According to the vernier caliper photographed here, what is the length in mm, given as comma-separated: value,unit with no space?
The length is 4.1,mm
